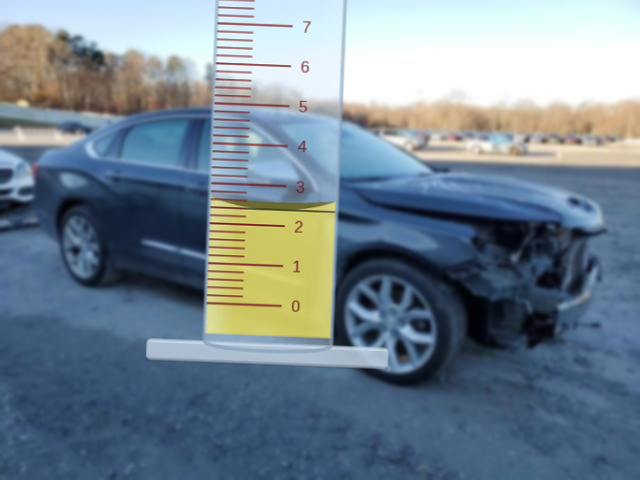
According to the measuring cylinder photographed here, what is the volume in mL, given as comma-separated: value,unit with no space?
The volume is 2.4,mL
